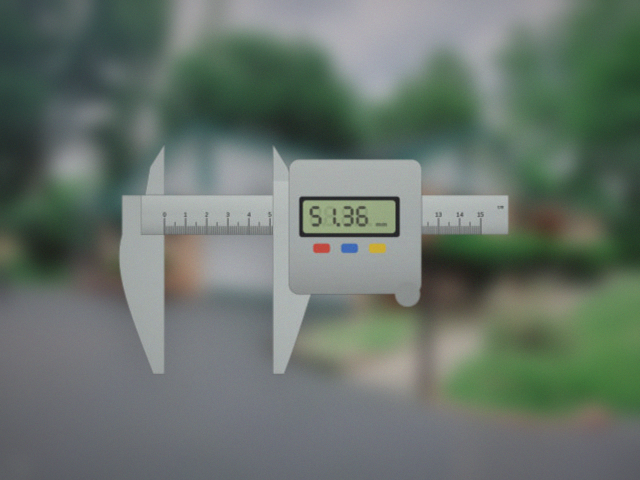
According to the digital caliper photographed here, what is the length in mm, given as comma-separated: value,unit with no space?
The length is 51.36,mm
